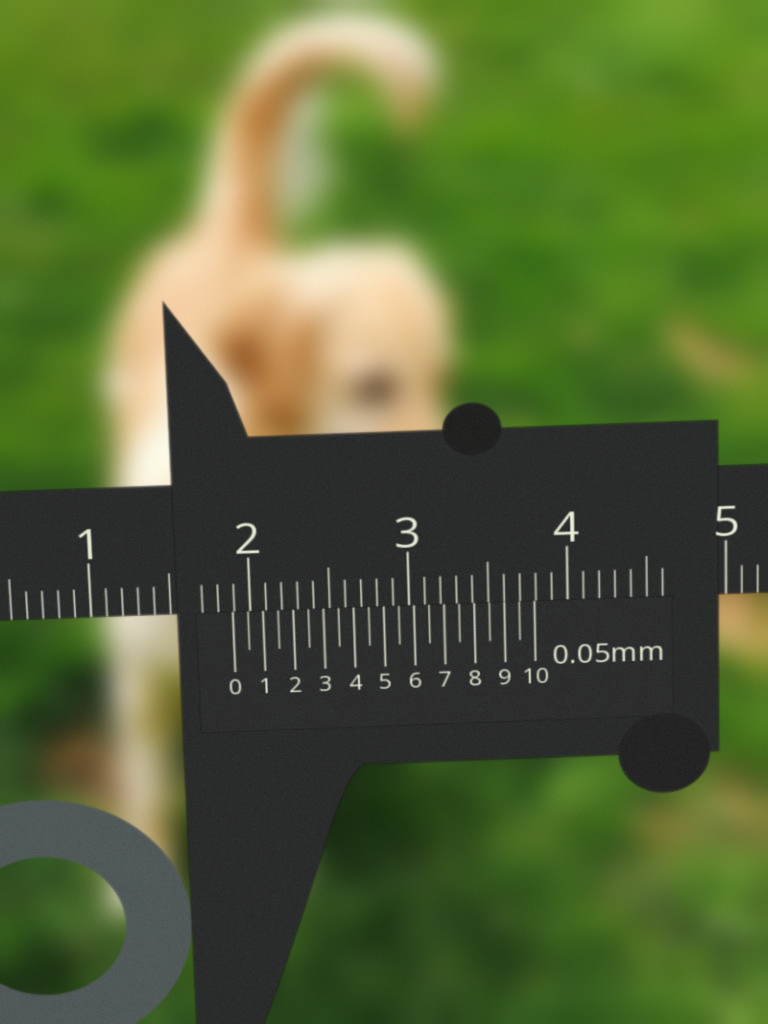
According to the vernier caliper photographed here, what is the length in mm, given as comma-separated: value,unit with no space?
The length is 18.9,mm
